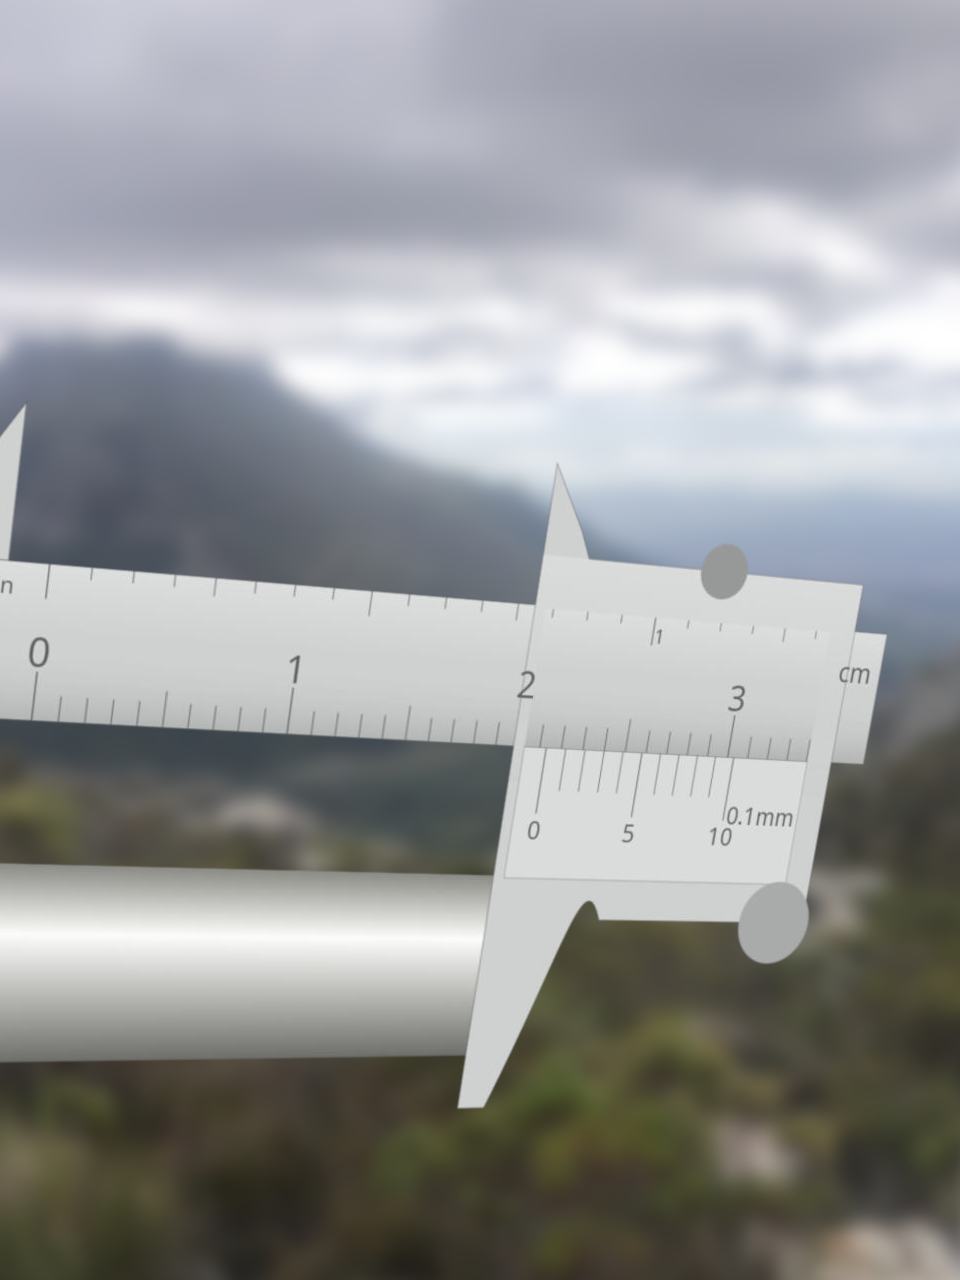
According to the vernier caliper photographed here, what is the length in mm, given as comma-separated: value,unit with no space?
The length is 21.3,mm
